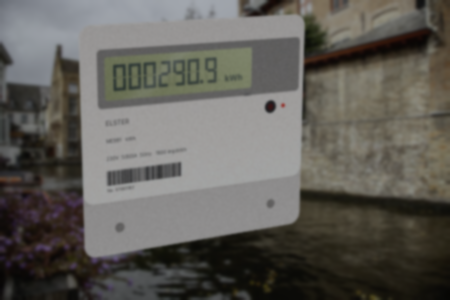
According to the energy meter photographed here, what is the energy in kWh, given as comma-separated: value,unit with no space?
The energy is 290.9,kWh
